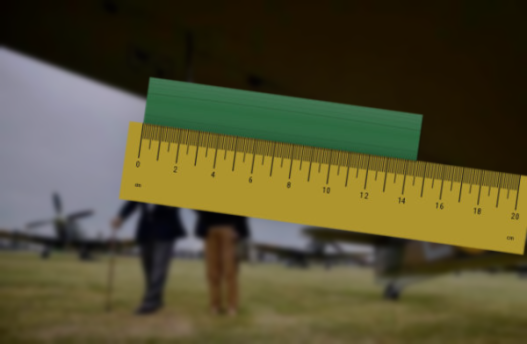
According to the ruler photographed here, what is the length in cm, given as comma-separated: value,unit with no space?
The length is 14.5,cm
